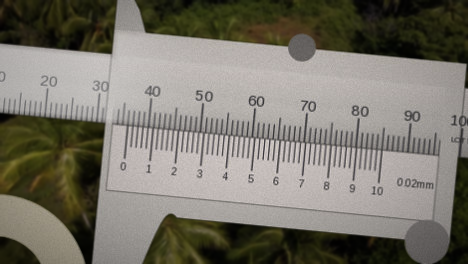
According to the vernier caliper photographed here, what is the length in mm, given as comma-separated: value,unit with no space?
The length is 36.0,mm
